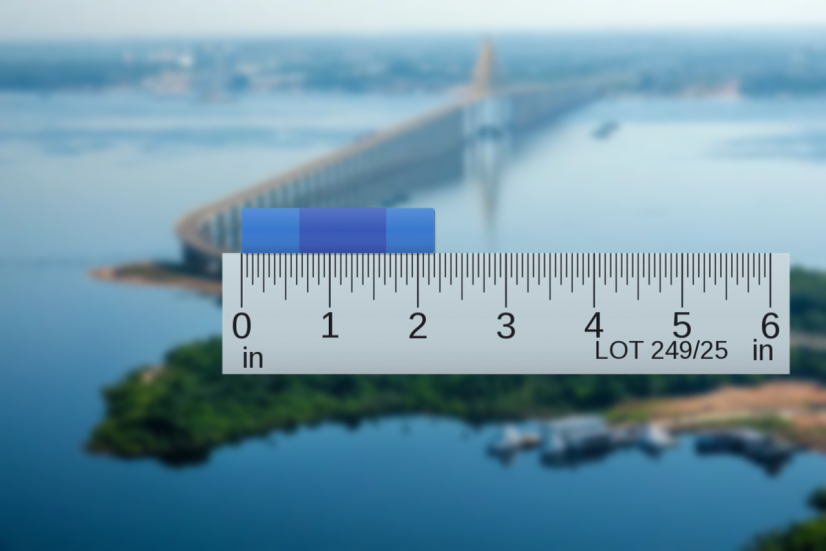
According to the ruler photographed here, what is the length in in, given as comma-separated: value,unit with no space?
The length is 2.1875,in
